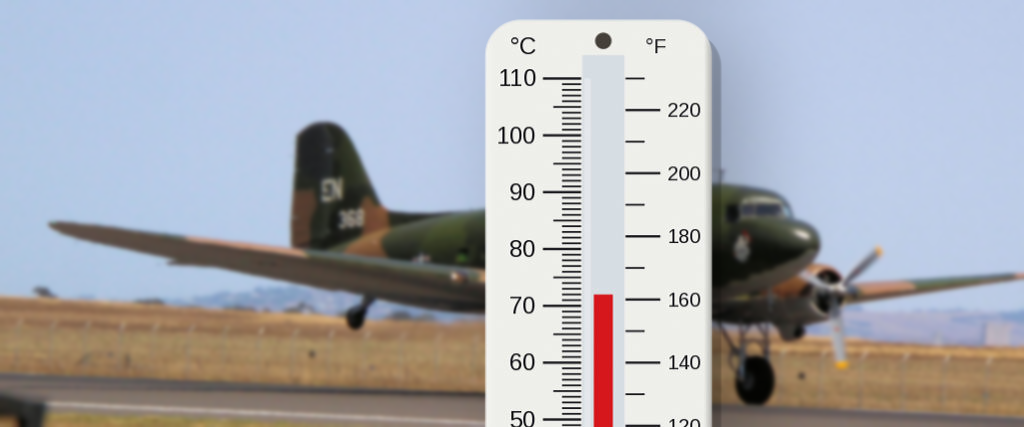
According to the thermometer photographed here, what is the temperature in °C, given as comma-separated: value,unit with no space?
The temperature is 72,°C
